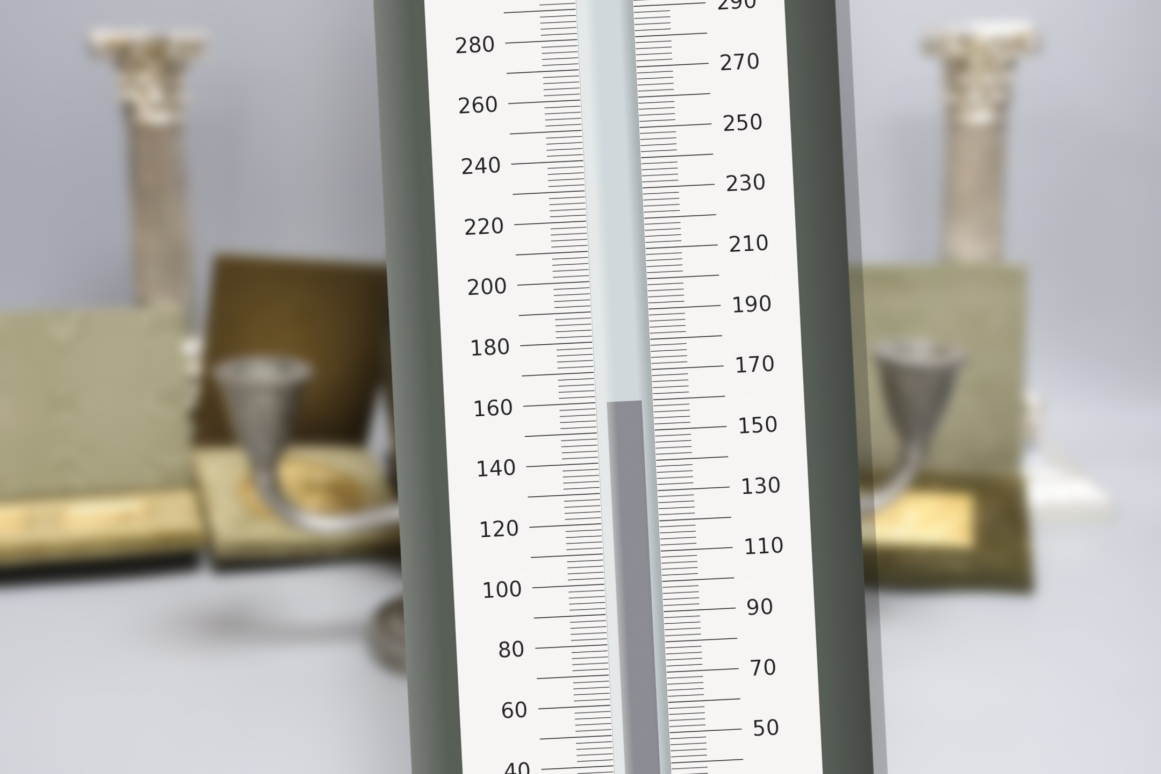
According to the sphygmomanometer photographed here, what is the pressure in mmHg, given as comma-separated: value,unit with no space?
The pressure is 160,mmHg
